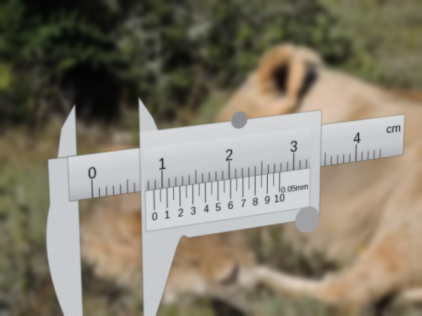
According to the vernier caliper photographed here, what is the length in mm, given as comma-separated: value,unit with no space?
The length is 8.8,mm
